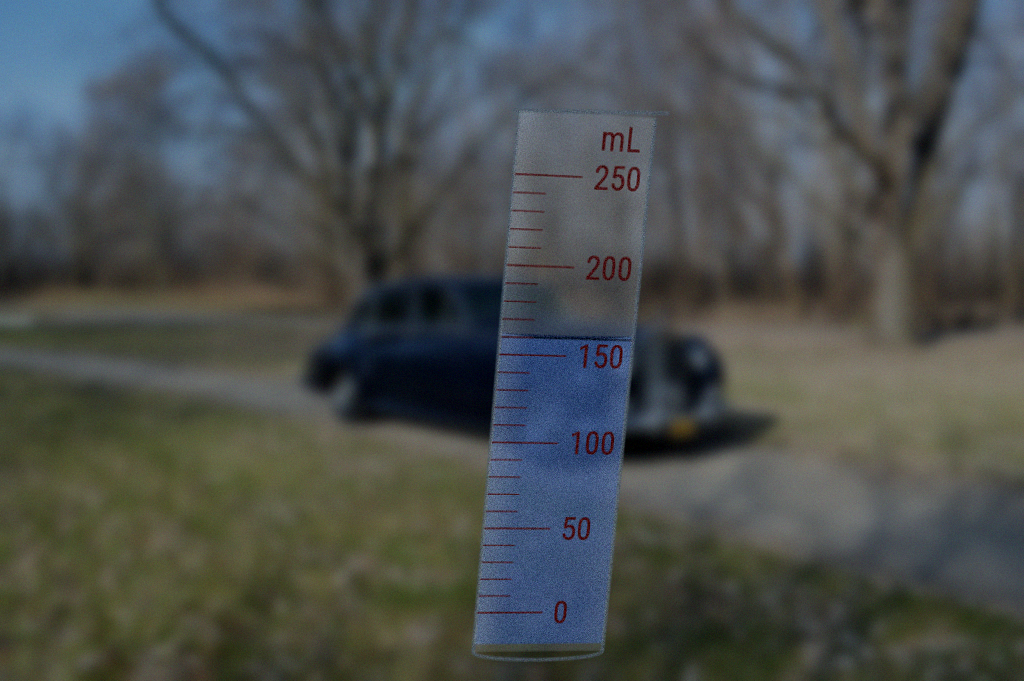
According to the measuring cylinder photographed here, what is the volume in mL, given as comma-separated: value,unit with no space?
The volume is 160,mL
